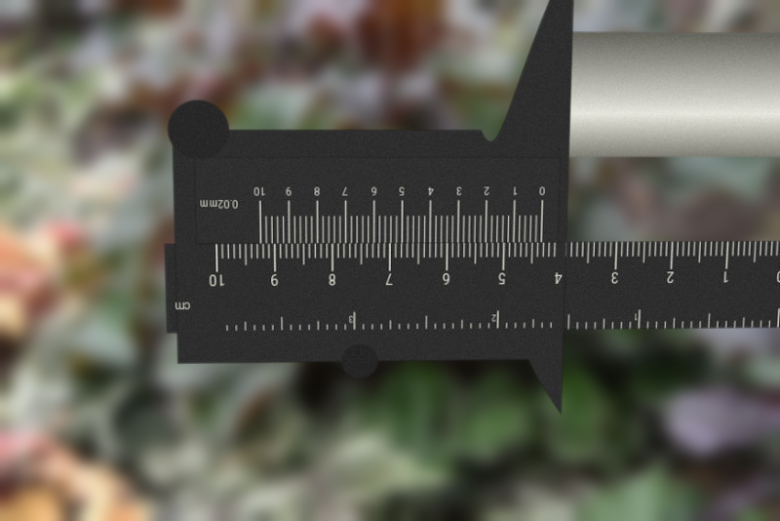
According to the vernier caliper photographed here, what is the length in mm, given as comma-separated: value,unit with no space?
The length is 43.4,mm
